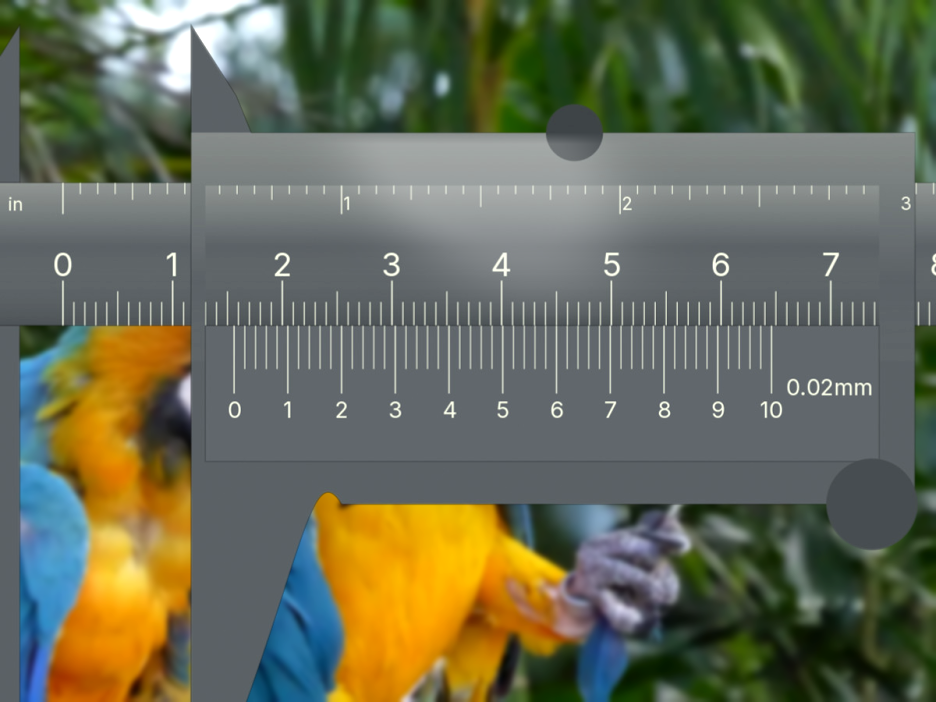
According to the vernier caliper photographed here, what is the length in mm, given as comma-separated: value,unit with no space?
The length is 15.6,mm
